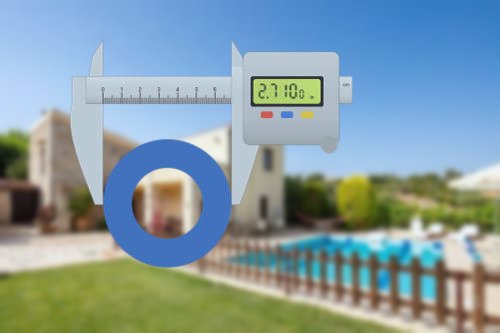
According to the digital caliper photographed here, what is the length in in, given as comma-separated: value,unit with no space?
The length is 2.7100,in
